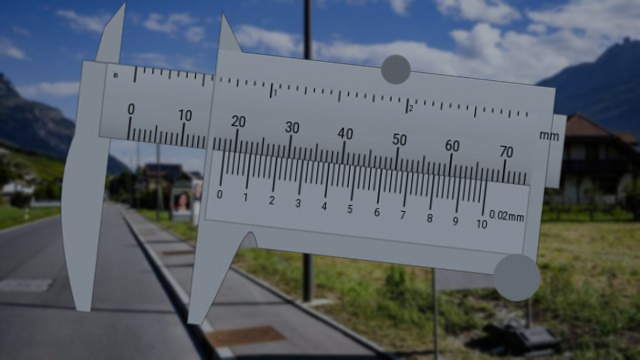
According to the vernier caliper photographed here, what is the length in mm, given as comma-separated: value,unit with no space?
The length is 18.0,mm
